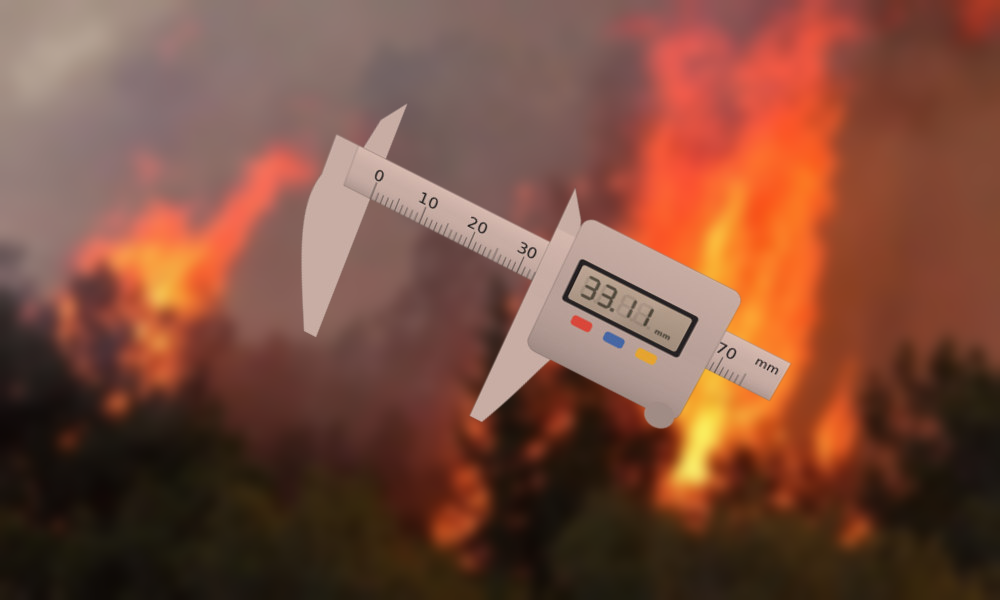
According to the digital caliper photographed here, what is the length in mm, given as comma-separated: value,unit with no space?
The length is 33.11,mm
